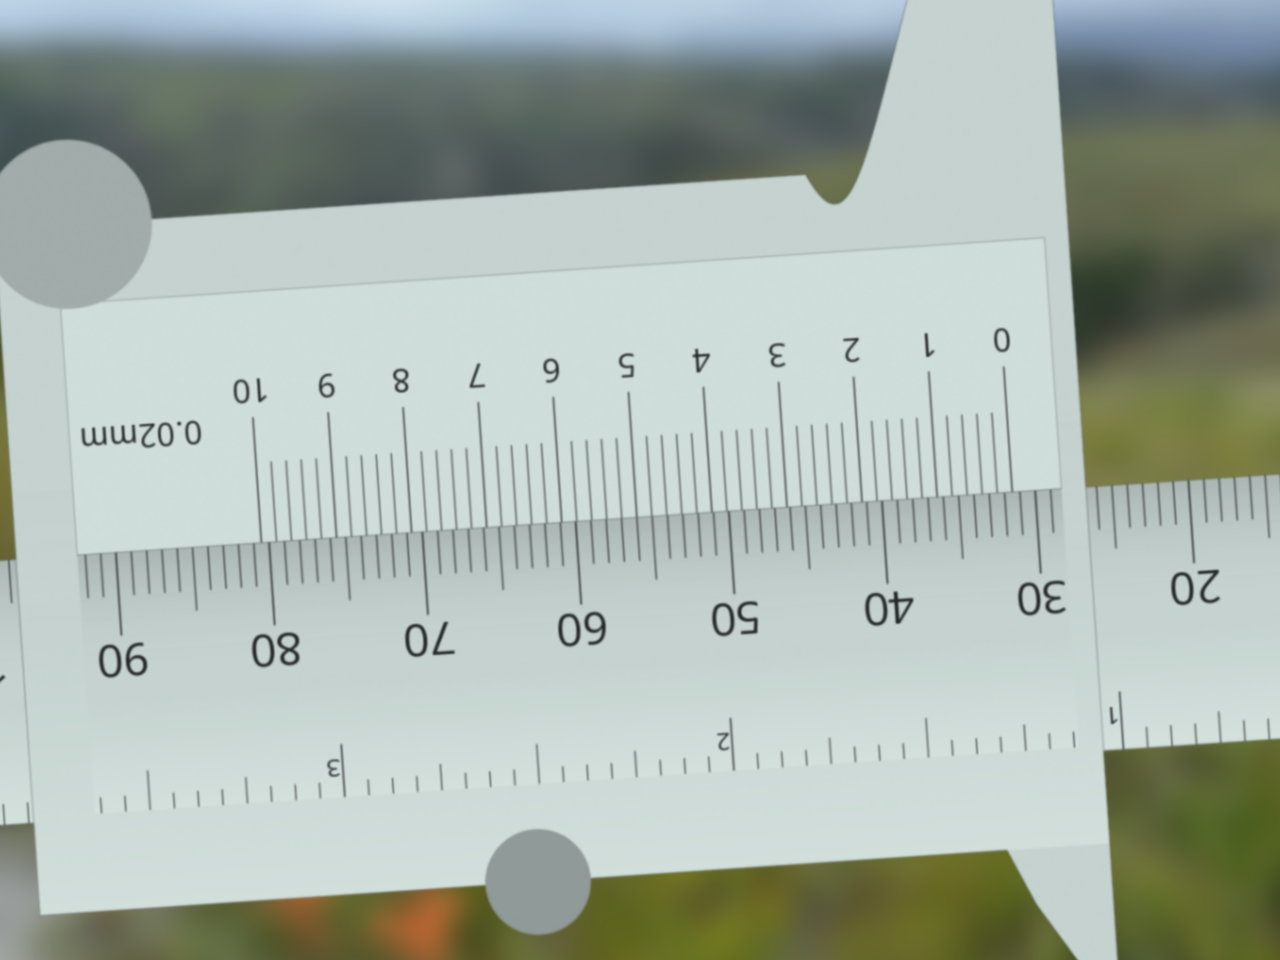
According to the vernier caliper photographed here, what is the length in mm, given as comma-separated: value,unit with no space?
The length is 31.5,mm
